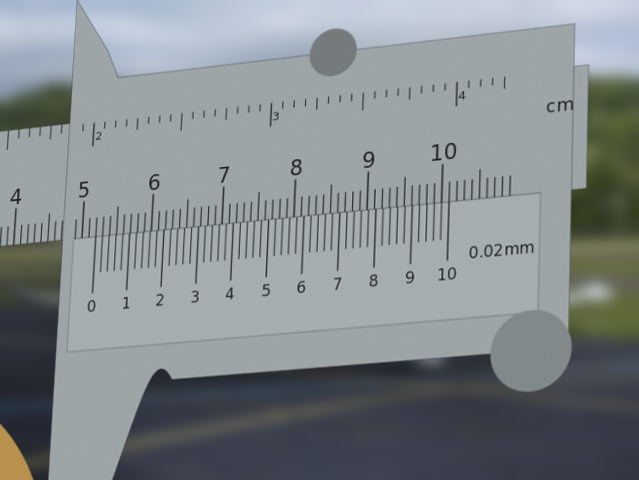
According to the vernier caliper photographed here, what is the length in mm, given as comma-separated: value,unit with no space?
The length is 52.0,mm
